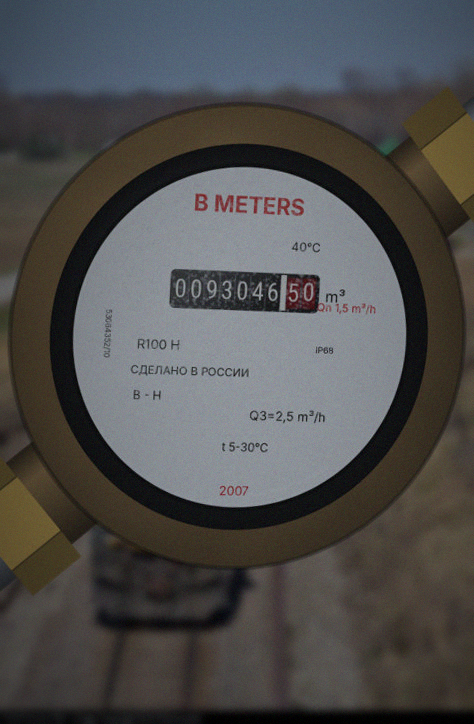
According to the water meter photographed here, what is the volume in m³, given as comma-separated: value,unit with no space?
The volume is 93046.50,m³
